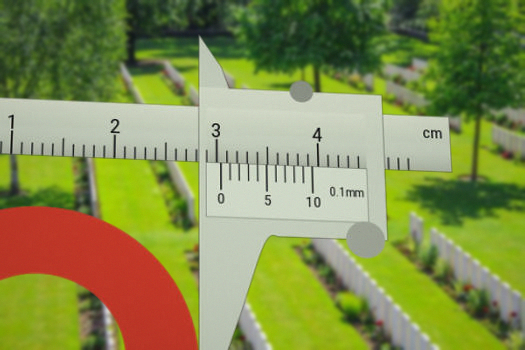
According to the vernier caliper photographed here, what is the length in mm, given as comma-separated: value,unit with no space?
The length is 30.4,mm
